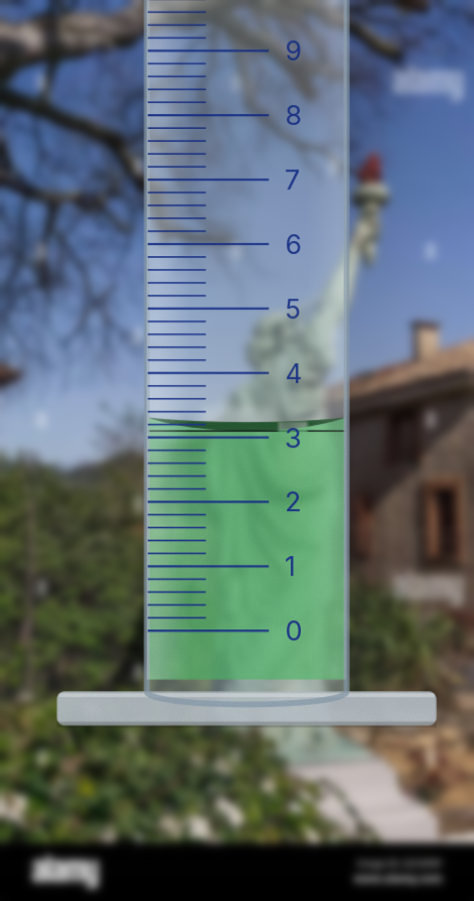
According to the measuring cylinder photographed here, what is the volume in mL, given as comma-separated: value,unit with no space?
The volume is 3.1,mL
